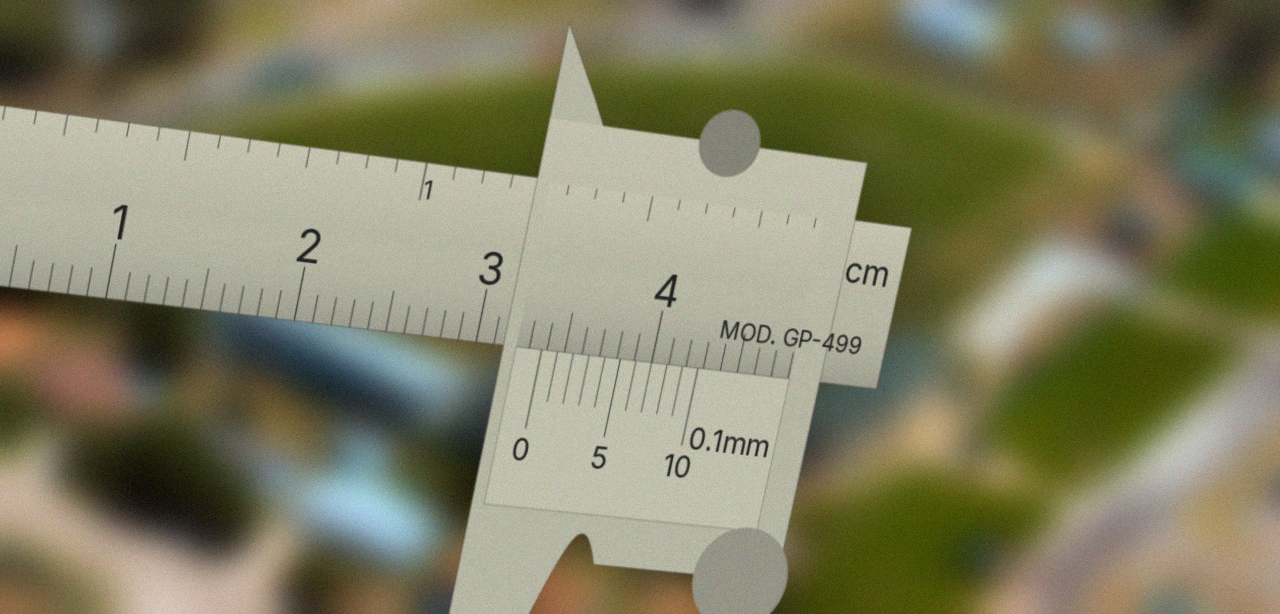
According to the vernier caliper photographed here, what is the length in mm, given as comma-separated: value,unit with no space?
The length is 33.7,mm
